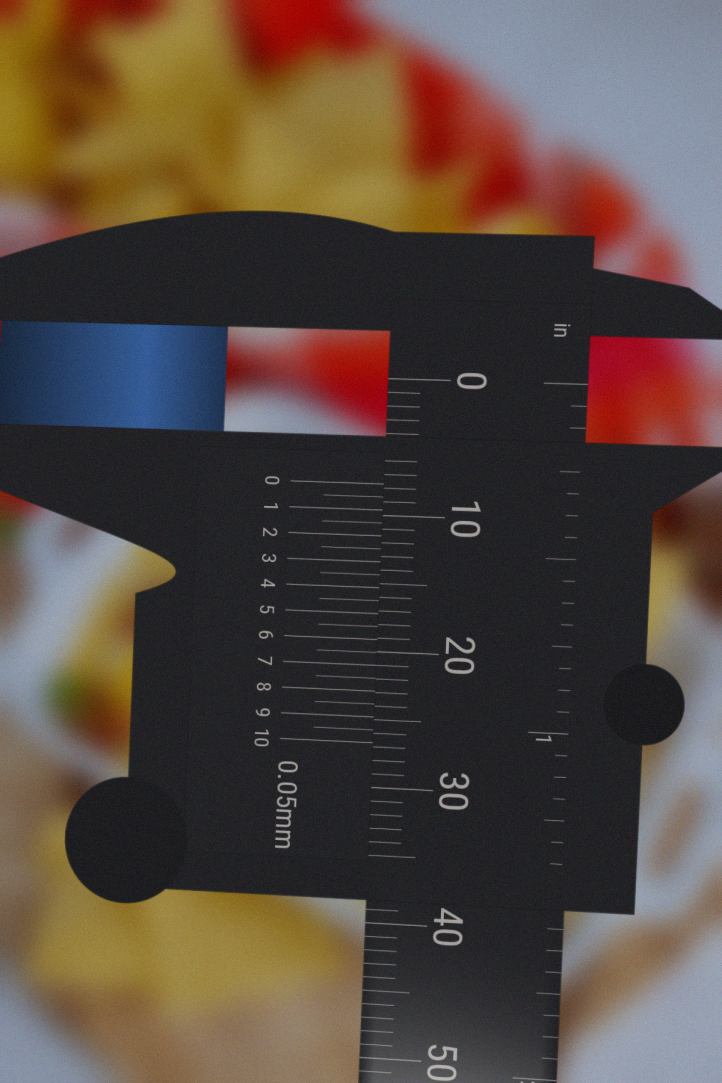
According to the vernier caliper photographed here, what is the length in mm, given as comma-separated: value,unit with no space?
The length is 7.7,mm
